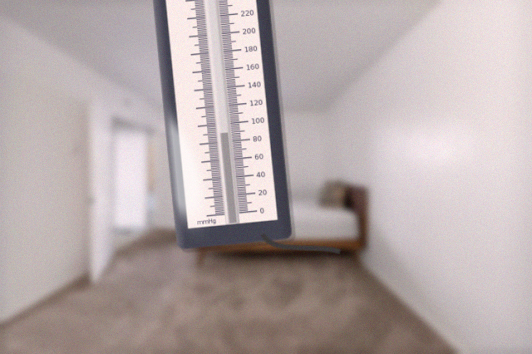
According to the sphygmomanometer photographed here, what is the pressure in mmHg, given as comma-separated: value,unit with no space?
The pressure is 90,mmHg
